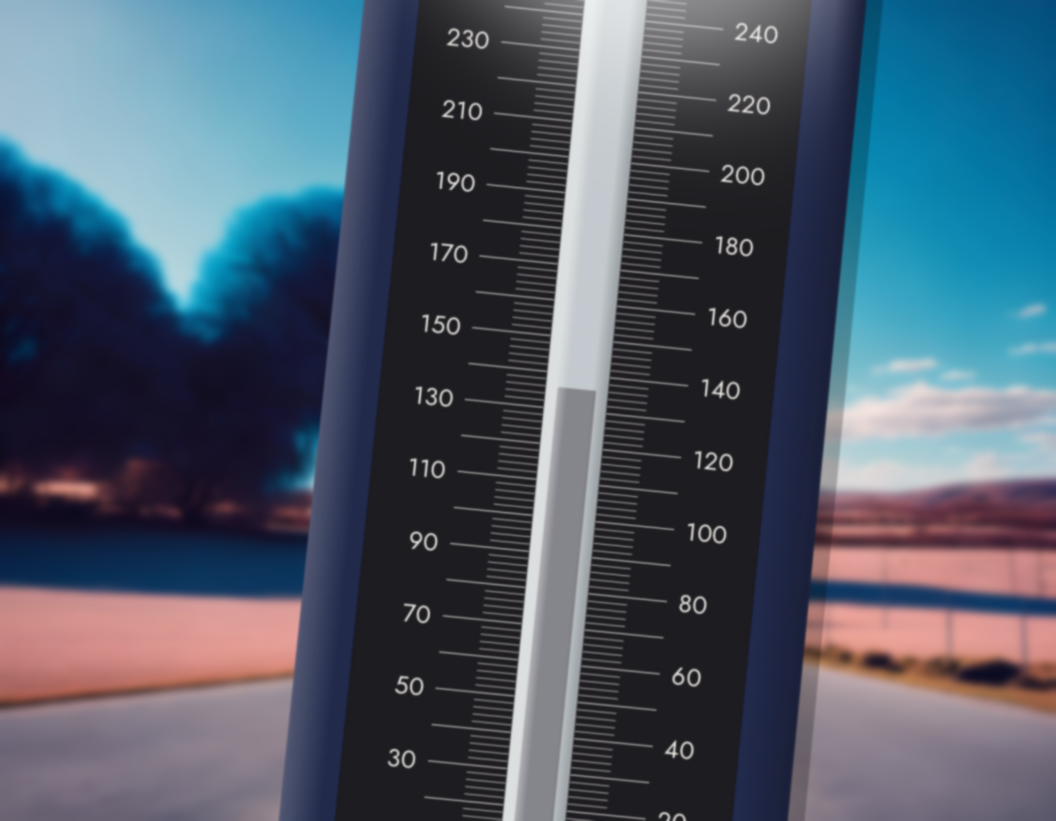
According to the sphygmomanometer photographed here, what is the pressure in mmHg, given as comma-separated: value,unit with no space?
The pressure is 136,mmHg
